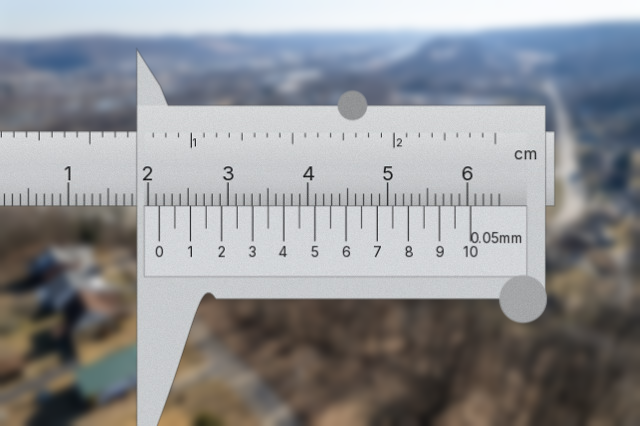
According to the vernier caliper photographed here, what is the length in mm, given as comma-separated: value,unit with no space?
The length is 21.4,mm
